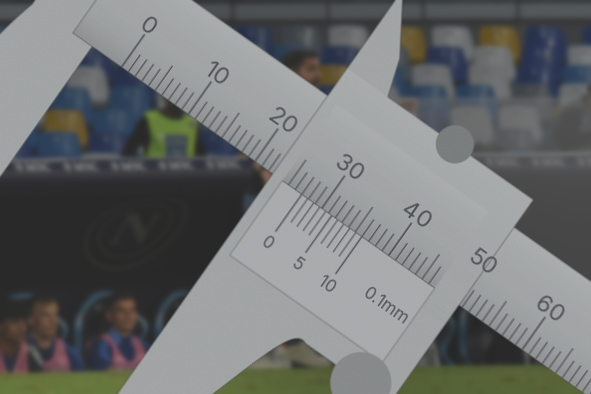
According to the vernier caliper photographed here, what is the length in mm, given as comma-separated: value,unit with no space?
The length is 27.0,mm
